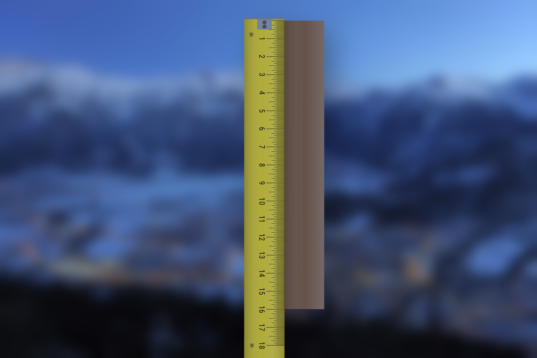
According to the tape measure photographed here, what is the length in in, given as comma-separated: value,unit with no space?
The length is 16,in
